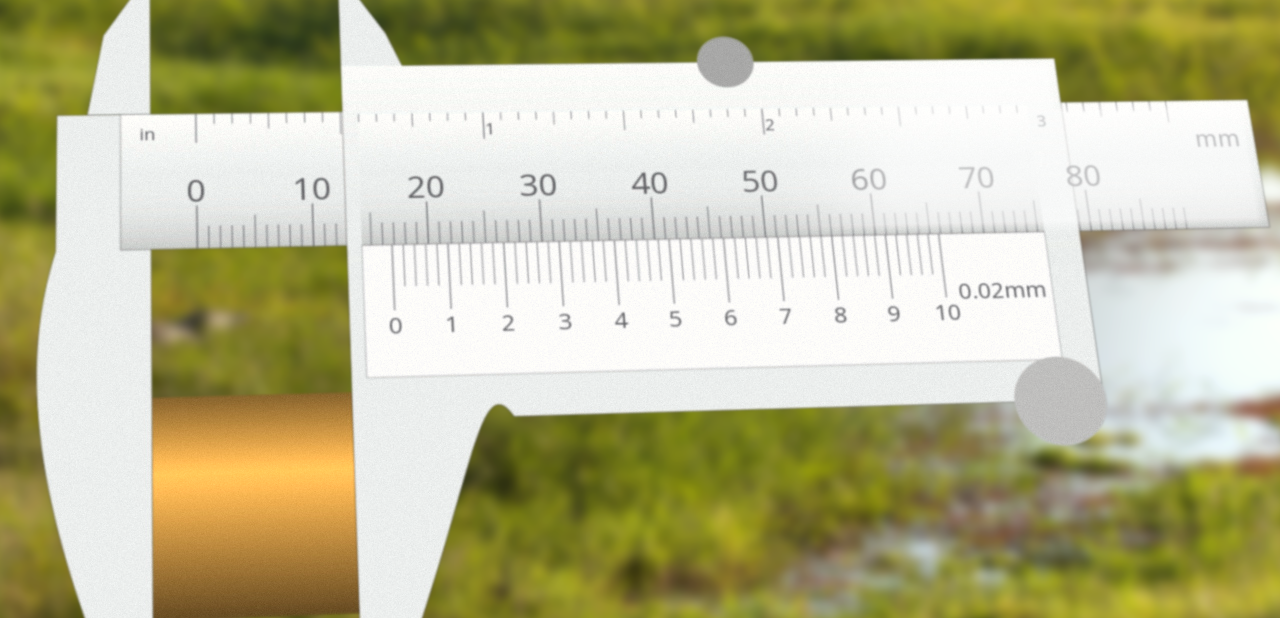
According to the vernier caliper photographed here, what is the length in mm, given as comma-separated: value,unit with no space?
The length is 16.8,mm
